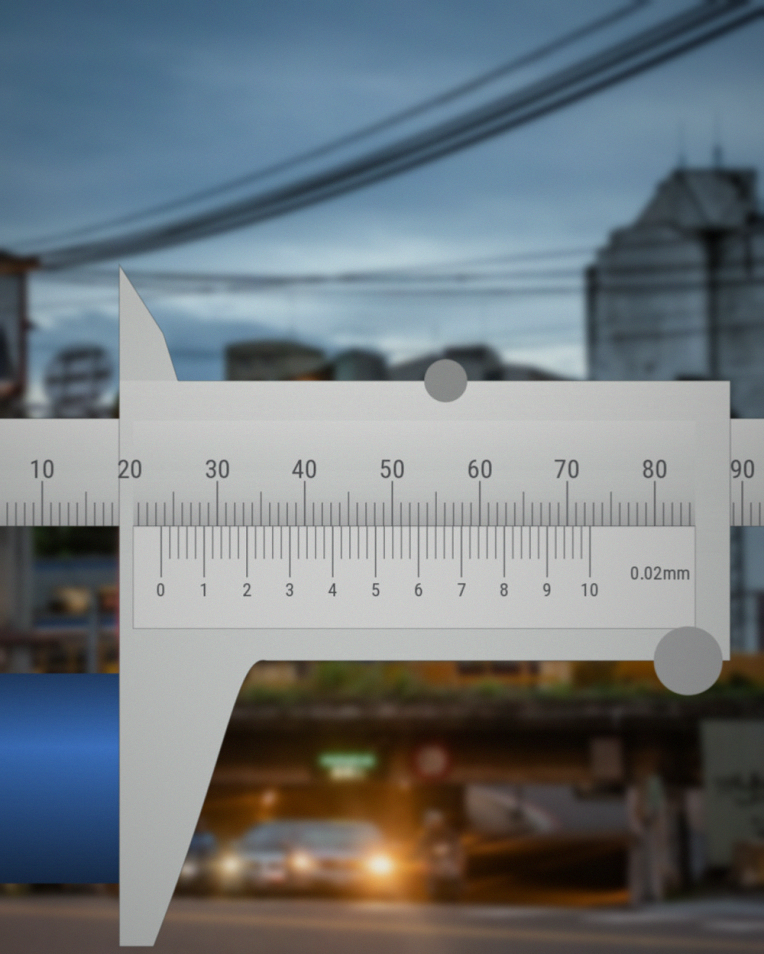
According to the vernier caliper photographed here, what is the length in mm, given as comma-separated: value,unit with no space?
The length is 23.6,mm
